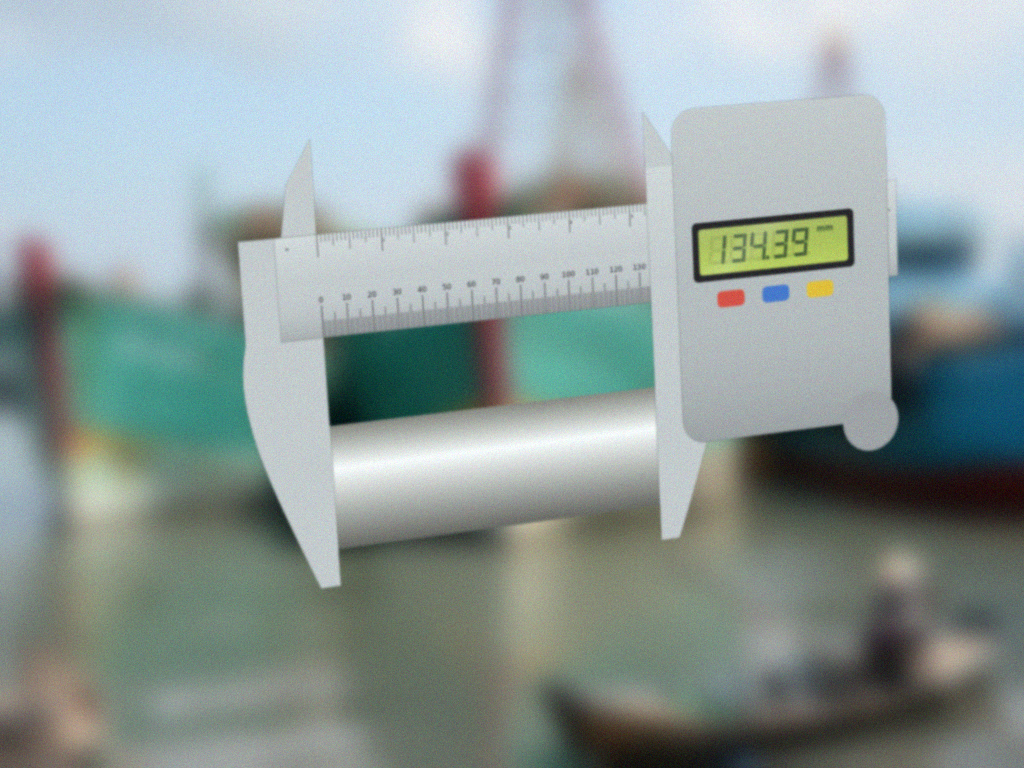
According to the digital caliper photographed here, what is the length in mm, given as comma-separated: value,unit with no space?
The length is 134.39,mm
